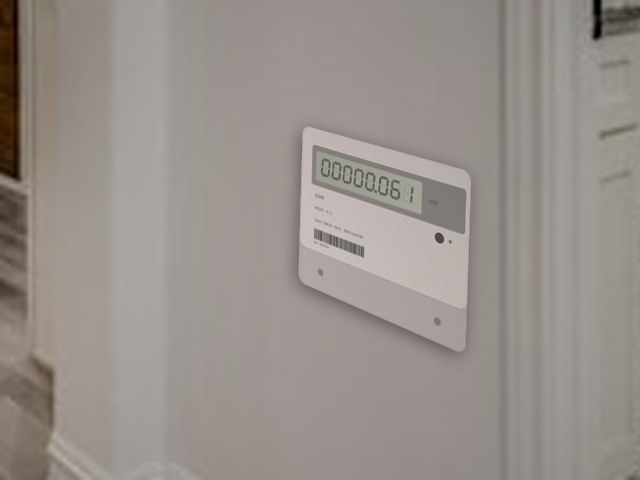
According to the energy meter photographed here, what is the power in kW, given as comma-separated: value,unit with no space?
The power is 0.061,kW
